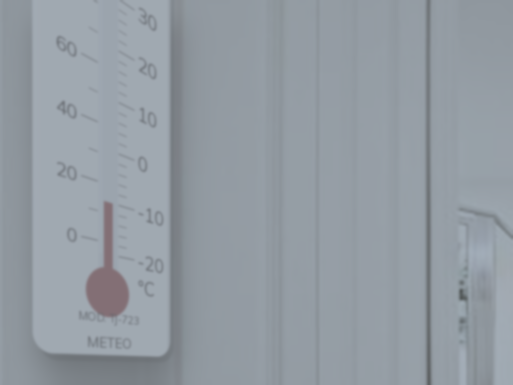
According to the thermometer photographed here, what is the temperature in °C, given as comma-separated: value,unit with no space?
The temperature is -10,°C
